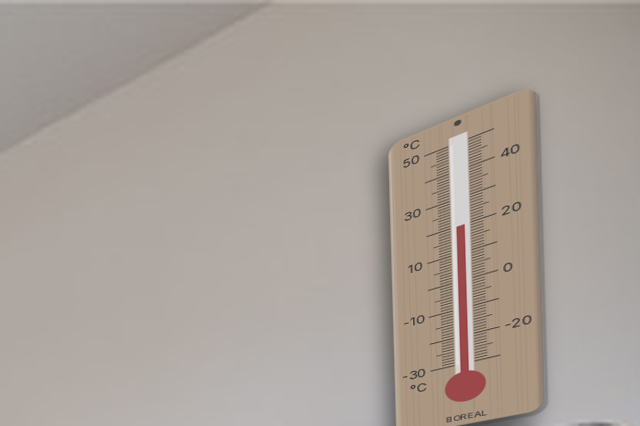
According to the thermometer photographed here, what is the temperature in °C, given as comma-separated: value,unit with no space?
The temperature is 20,°C
